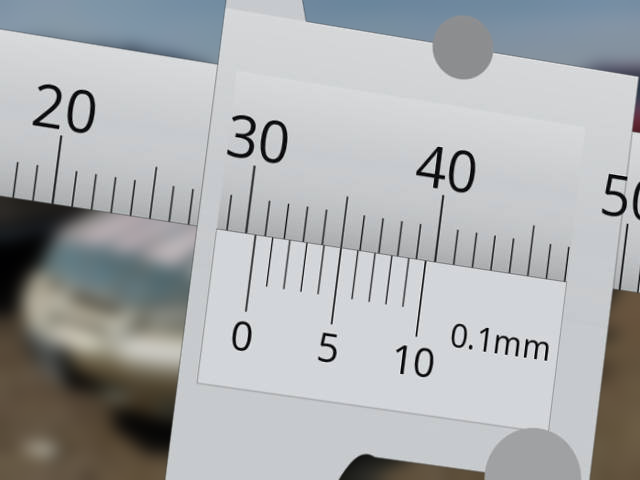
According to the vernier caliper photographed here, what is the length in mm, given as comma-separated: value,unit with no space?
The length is 30.5,mm
